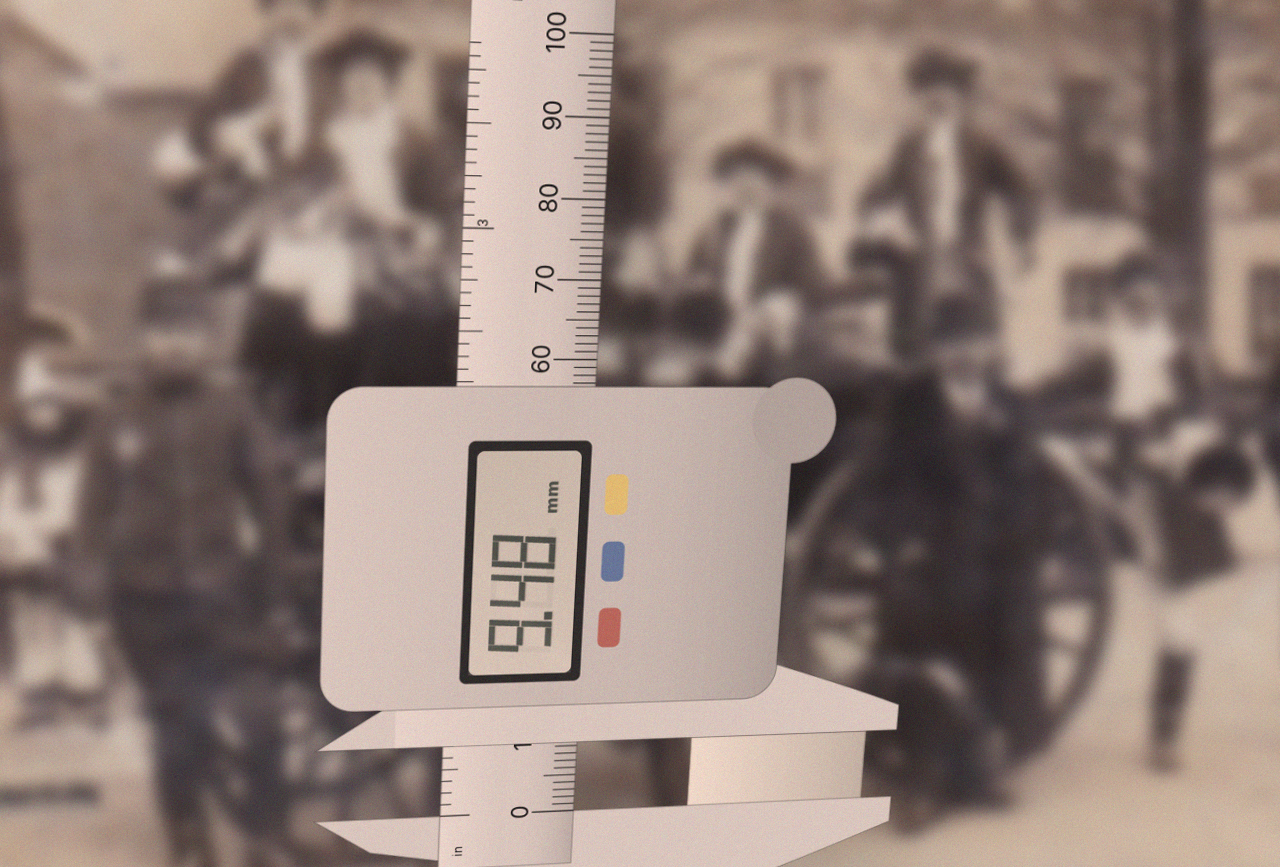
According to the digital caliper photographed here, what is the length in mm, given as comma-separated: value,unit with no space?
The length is 9.48,mm
